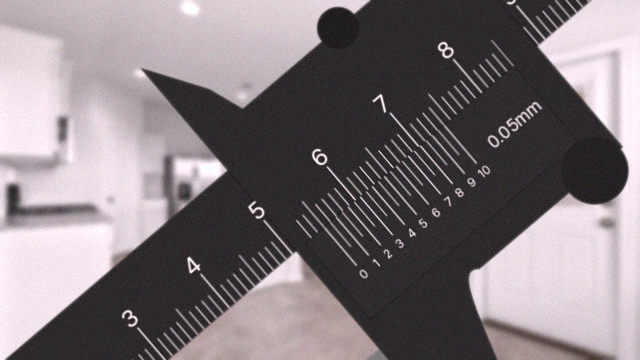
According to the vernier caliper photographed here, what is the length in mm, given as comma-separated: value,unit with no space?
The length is 55.0,mm
